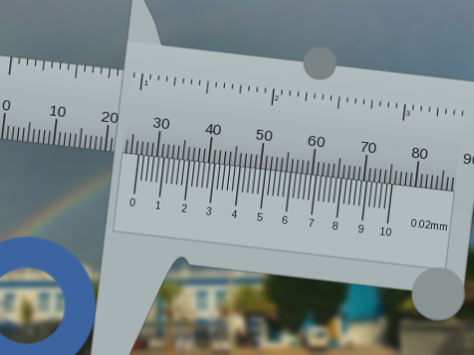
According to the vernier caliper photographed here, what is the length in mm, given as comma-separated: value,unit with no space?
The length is 26.5,mm
